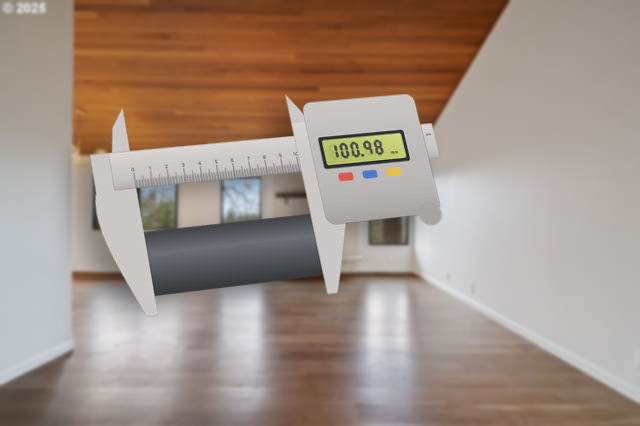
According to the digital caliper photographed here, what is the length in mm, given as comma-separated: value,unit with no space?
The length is 100.98,mm
